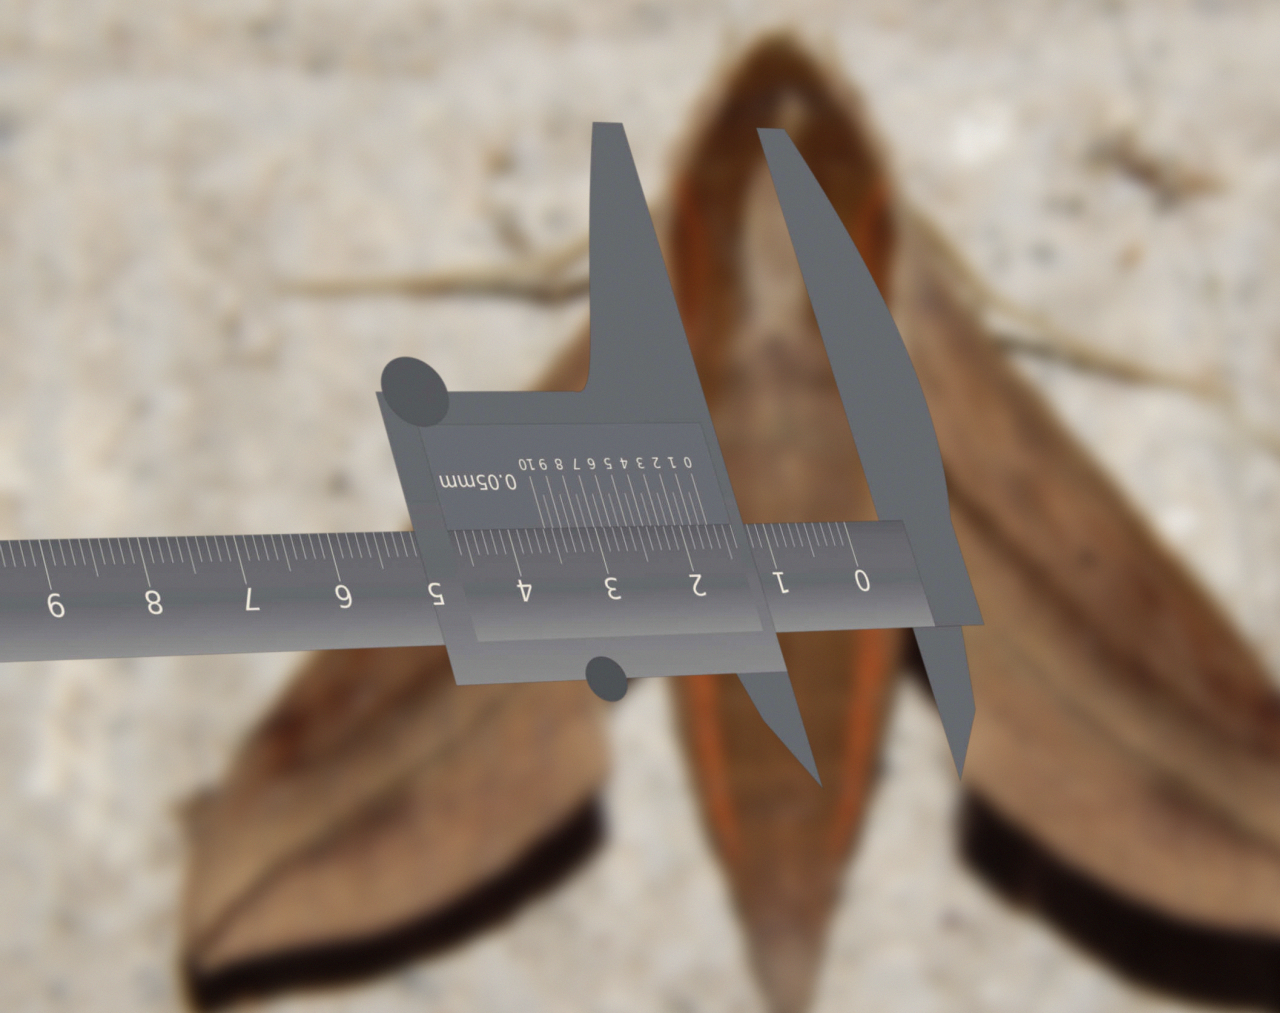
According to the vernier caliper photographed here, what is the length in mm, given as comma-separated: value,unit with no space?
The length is 16.8,mm
